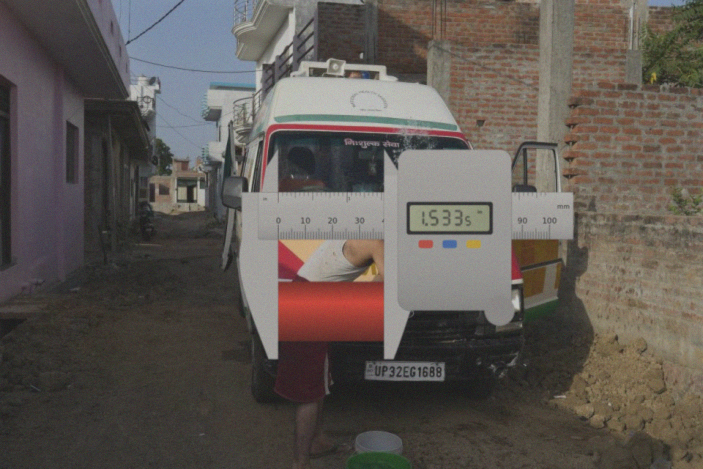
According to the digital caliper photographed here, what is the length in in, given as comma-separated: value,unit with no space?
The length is 1.5335,in
